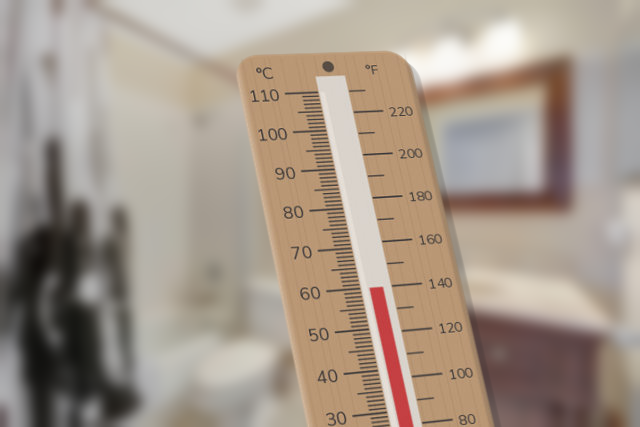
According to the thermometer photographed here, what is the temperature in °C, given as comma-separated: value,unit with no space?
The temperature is 60,°C
